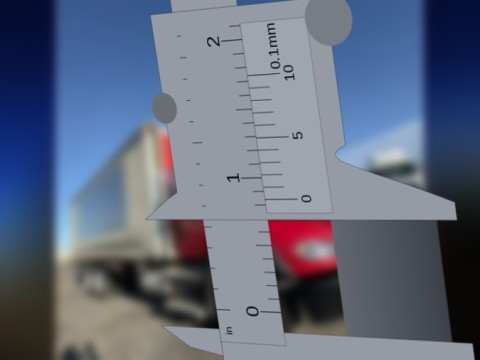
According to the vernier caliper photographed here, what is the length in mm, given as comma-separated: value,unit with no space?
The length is 8.4,mm
